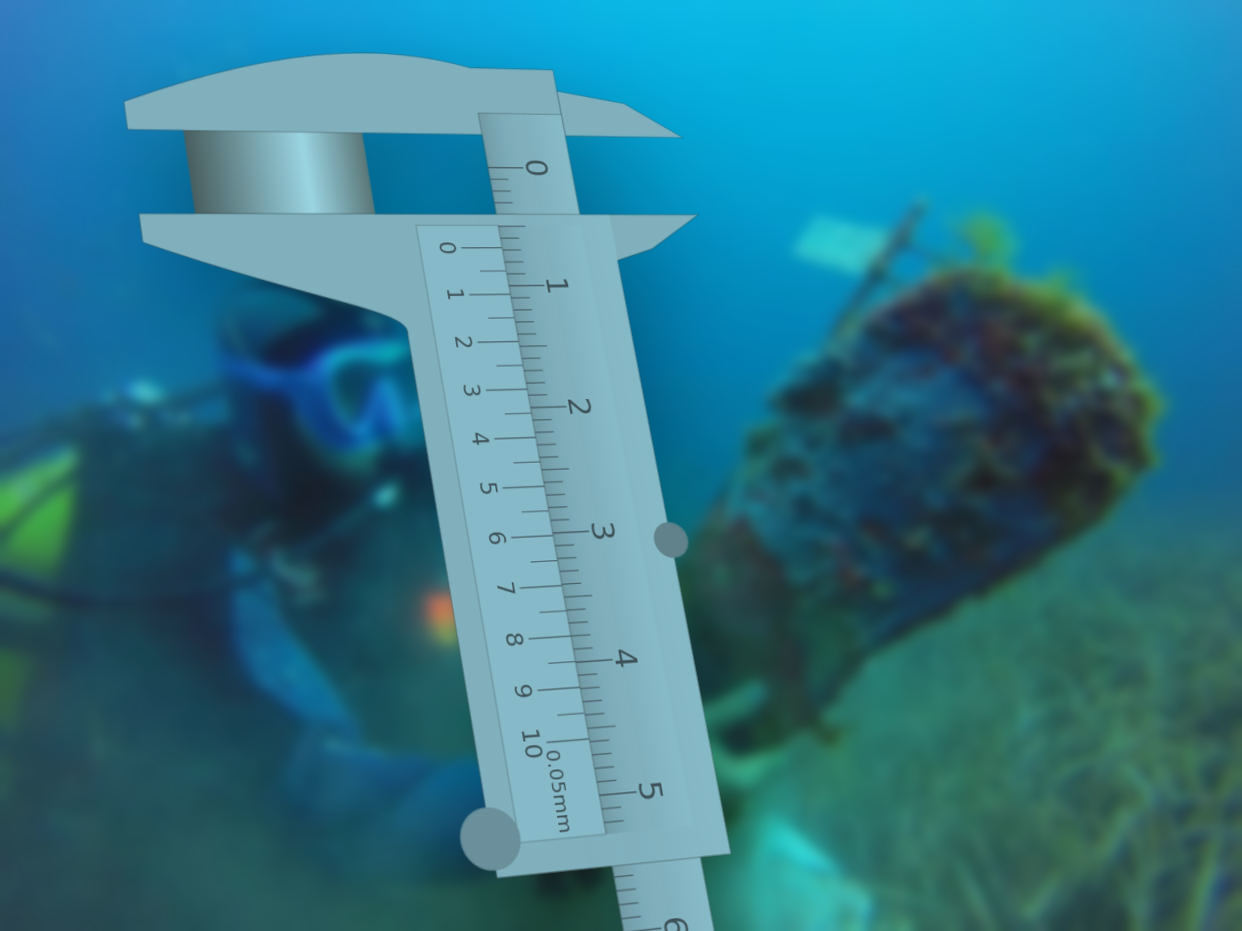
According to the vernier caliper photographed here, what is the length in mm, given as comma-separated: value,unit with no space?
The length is 6.8,mm
